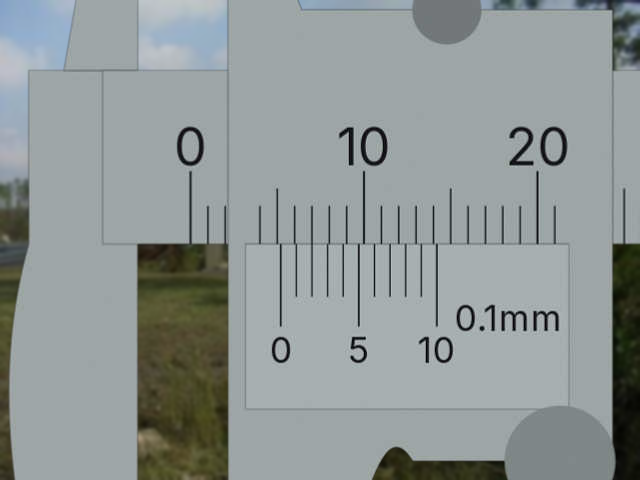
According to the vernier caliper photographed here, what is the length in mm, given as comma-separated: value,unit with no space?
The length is 5.2,mm
